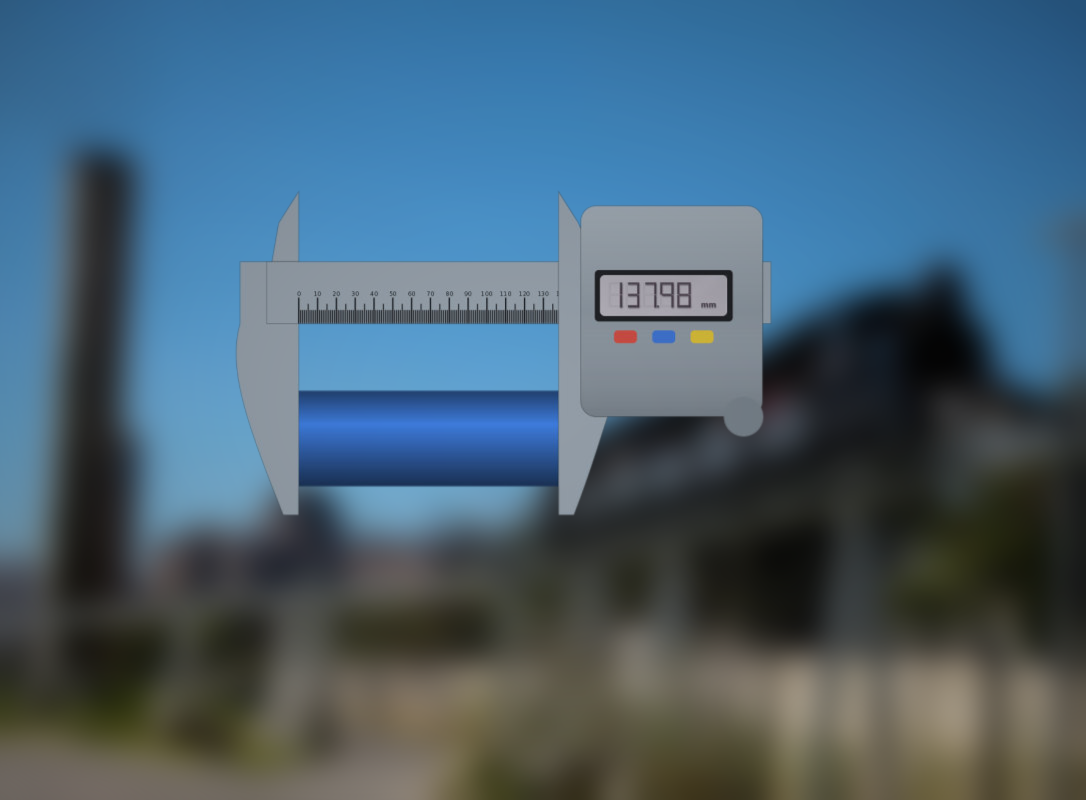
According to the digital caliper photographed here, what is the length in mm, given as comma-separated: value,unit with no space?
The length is 137.98,mm
